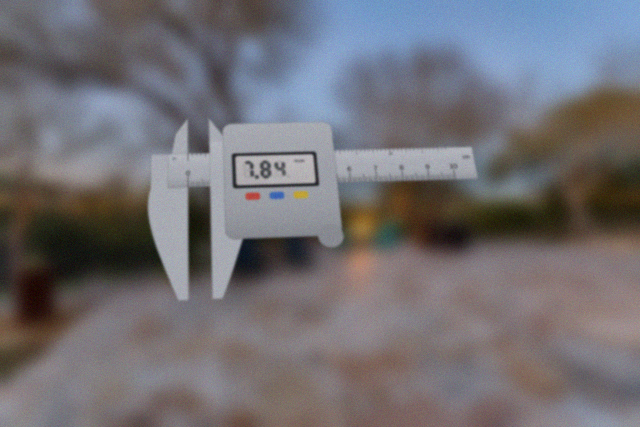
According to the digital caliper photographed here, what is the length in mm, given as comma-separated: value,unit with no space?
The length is 7.84,mm
